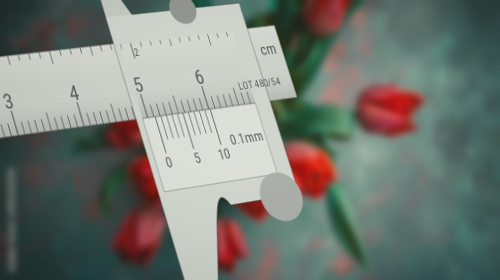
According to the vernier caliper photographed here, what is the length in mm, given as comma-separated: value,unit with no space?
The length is 51.2,mm
